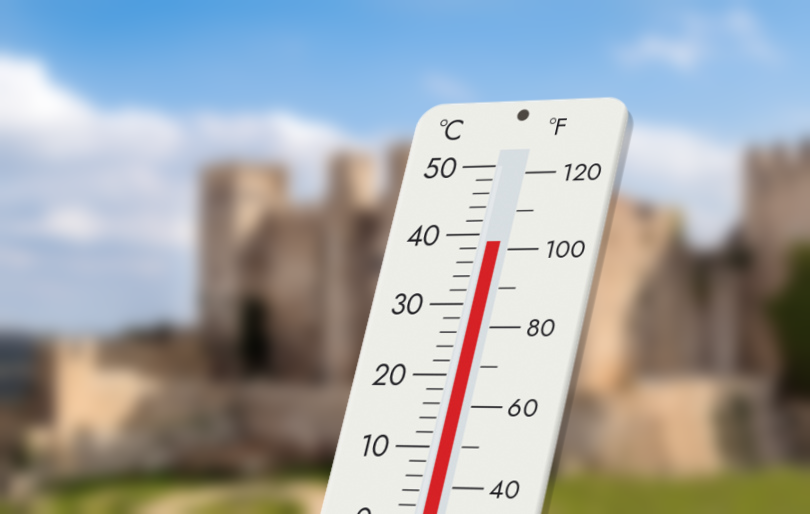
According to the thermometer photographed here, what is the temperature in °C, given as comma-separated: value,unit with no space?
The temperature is 39,°C
